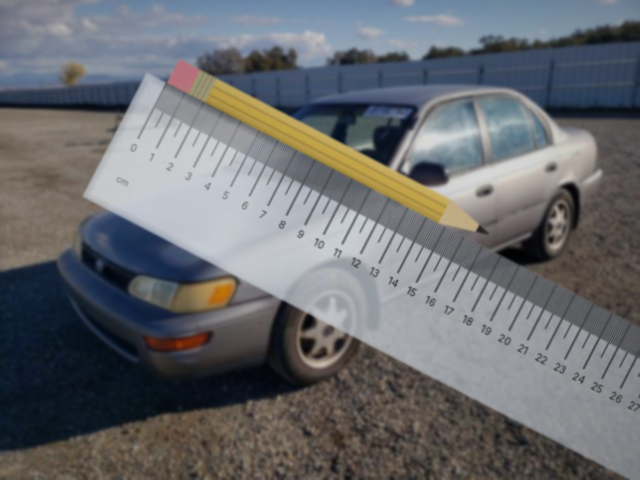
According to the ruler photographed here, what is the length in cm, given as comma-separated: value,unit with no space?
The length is 17,cm
